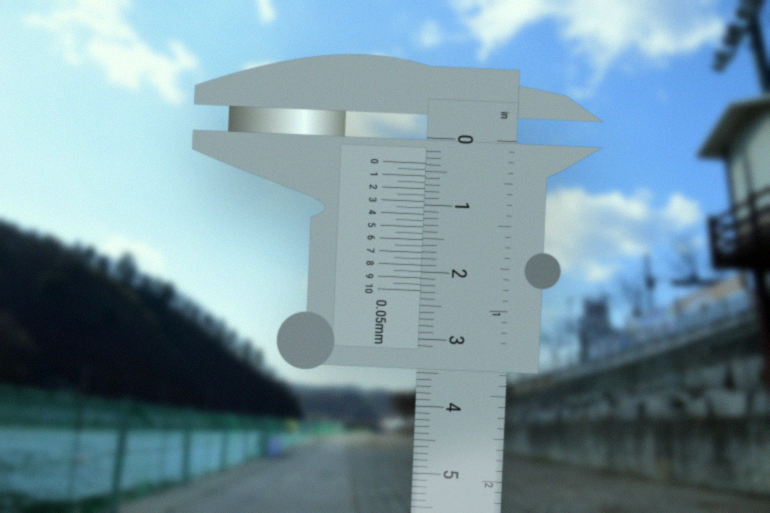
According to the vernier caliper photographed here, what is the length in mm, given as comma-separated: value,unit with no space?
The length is 3.8,mm
